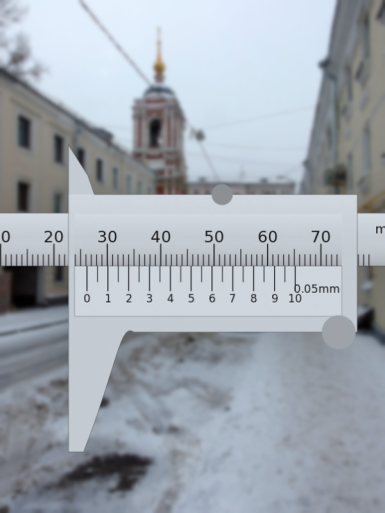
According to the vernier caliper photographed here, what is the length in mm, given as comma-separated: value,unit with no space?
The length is 26.2,mm
